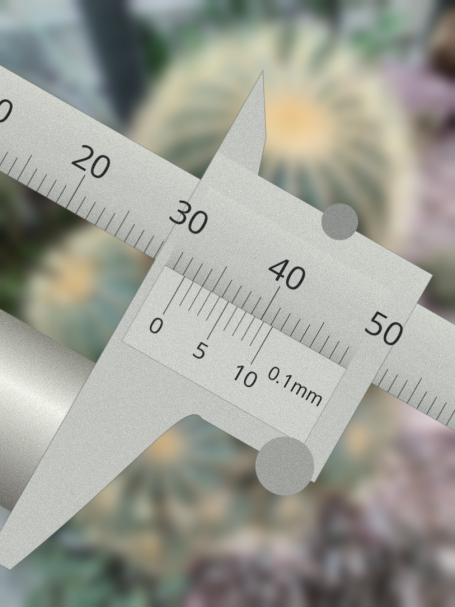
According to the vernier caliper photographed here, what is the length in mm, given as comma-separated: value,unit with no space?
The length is 32.2,mm
